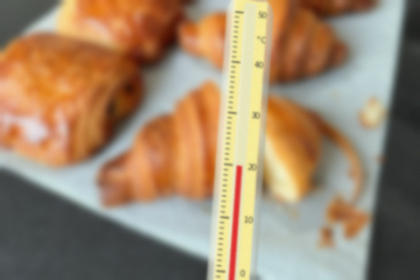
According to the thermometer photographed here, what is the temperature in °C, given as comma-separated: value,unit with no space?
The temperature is 20,°C
